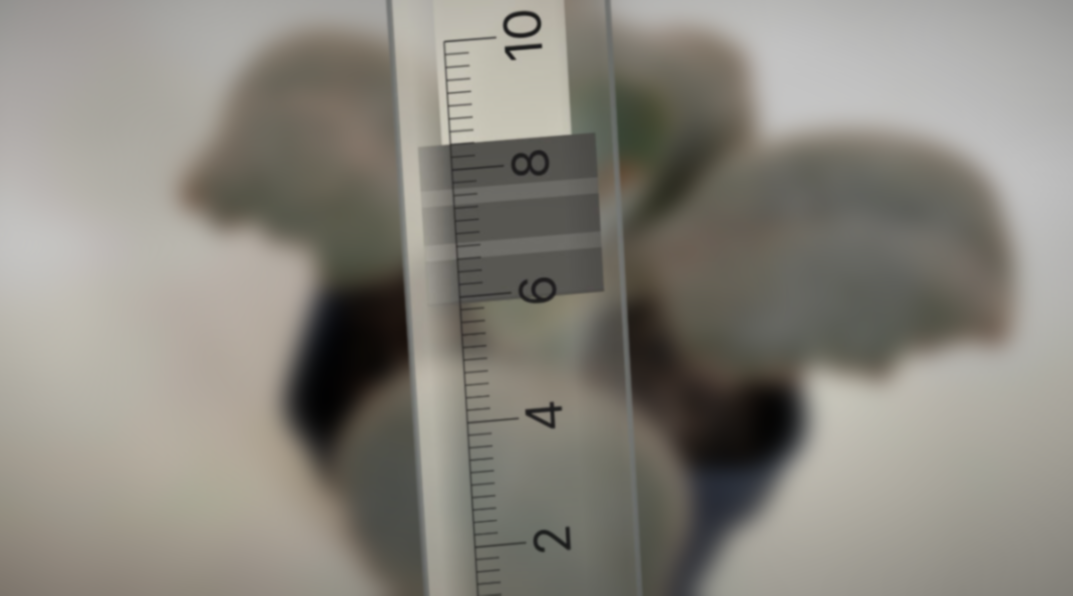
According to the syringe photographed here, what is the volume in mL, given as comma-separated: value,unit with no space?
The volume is 5.9,mL
